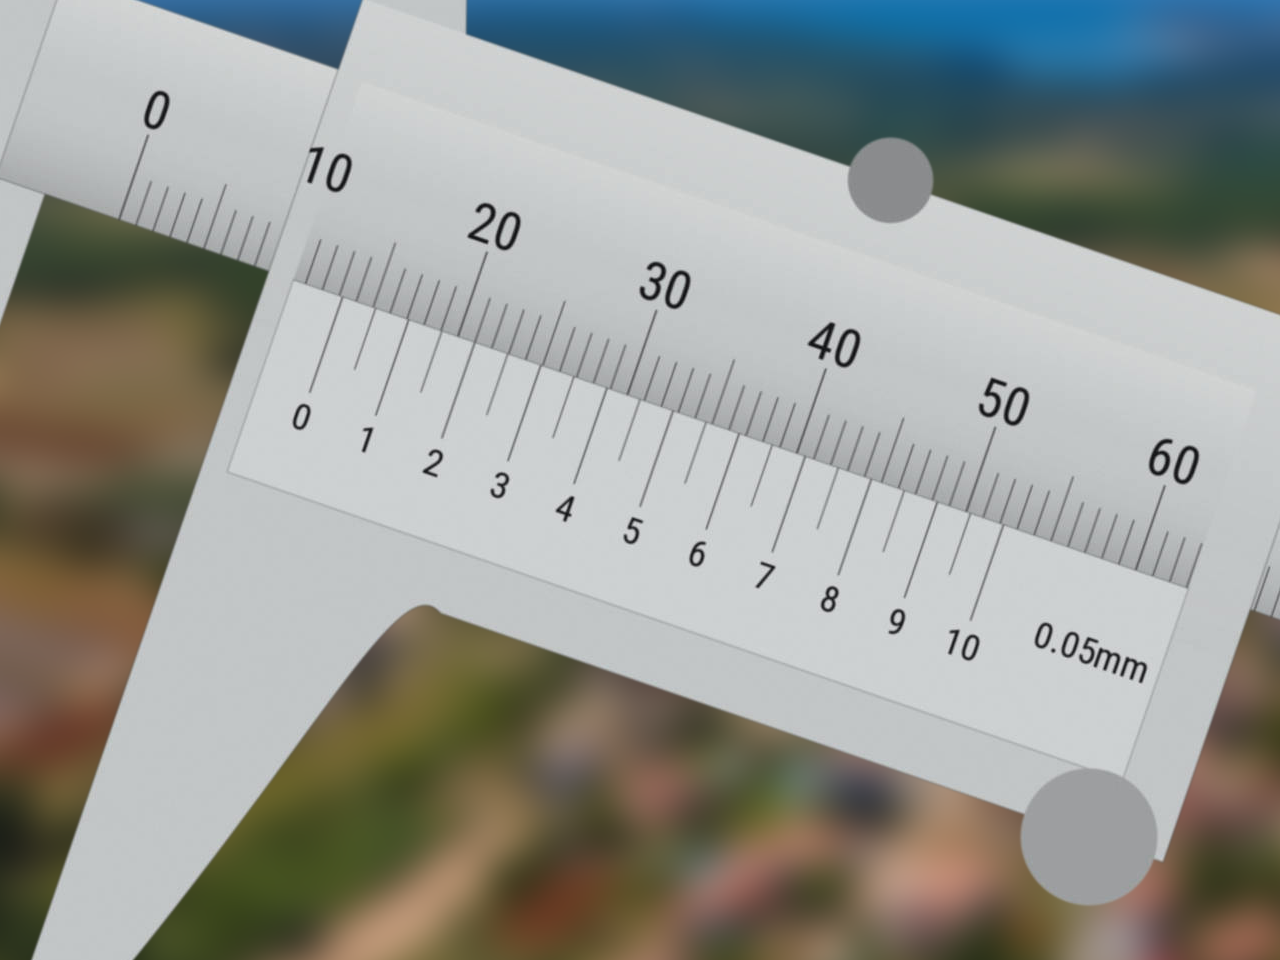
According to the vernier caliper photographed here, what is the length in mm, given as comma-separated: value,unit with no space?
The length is 13.2,mm
